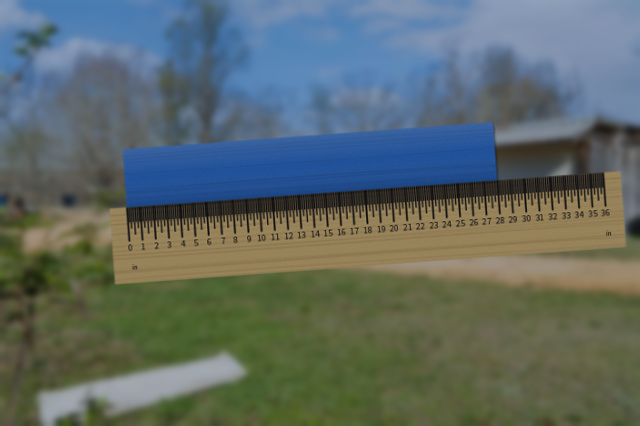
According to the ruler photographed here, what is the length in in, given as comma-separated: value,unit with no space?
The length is 28,in
